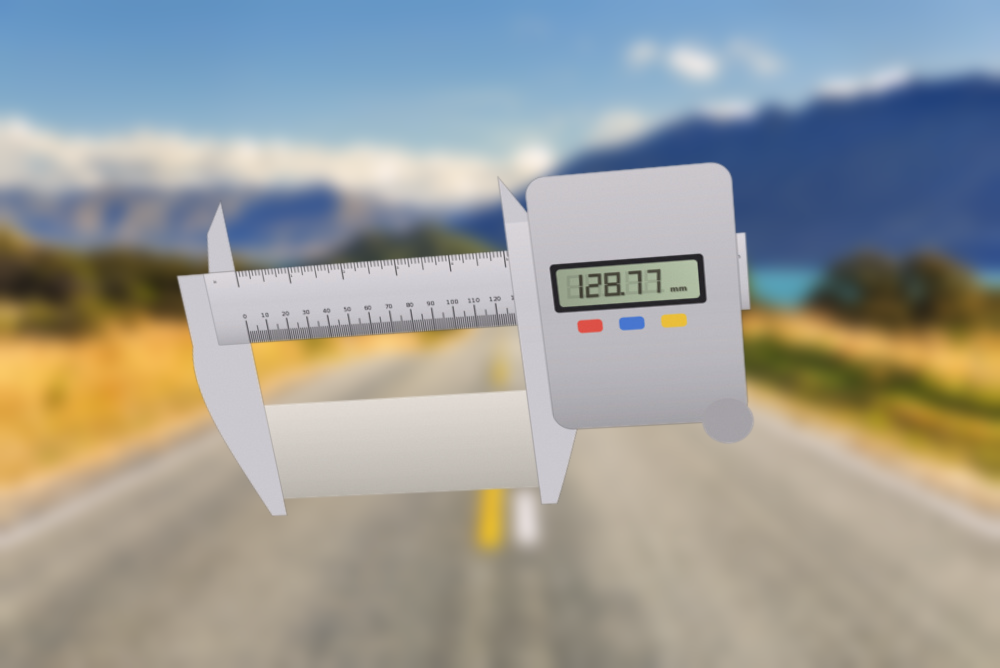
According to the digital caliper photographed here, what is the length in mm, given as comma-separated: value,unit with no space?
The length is 128.77,mm
